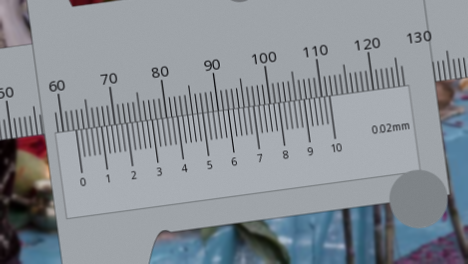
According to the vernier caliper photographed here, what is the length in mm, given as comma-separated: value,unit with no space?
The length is 62.5,mm
